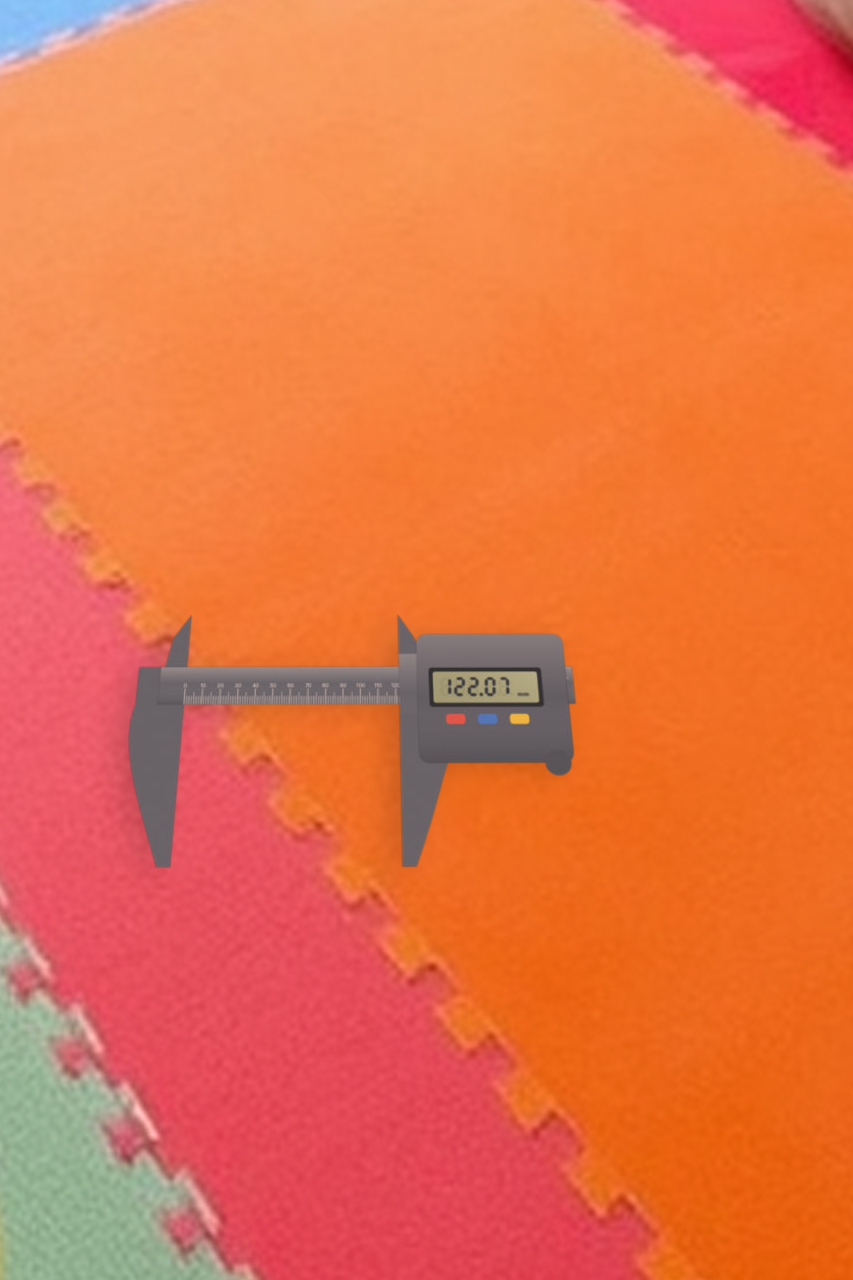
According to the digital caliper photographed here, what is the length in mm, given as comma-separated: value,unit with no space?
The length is 122.07,mm
